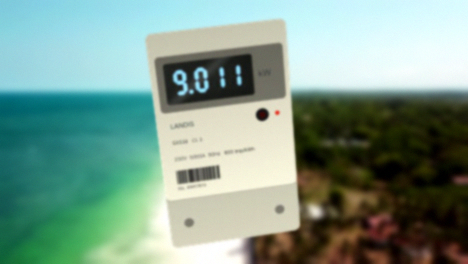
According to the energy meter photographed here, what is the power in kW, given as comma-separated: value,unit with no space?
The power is 9.011,kW
